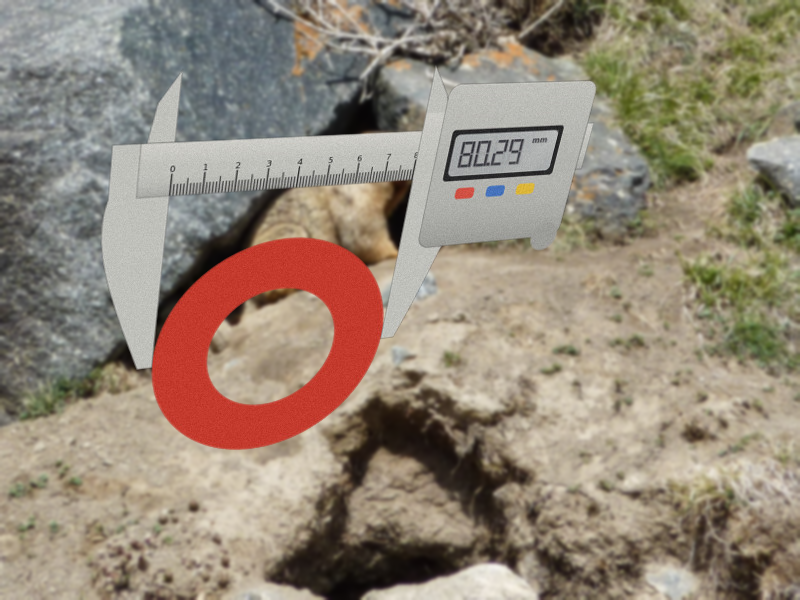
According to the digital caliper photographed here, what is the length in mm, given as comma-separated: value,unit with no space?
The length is 80.29,mm
